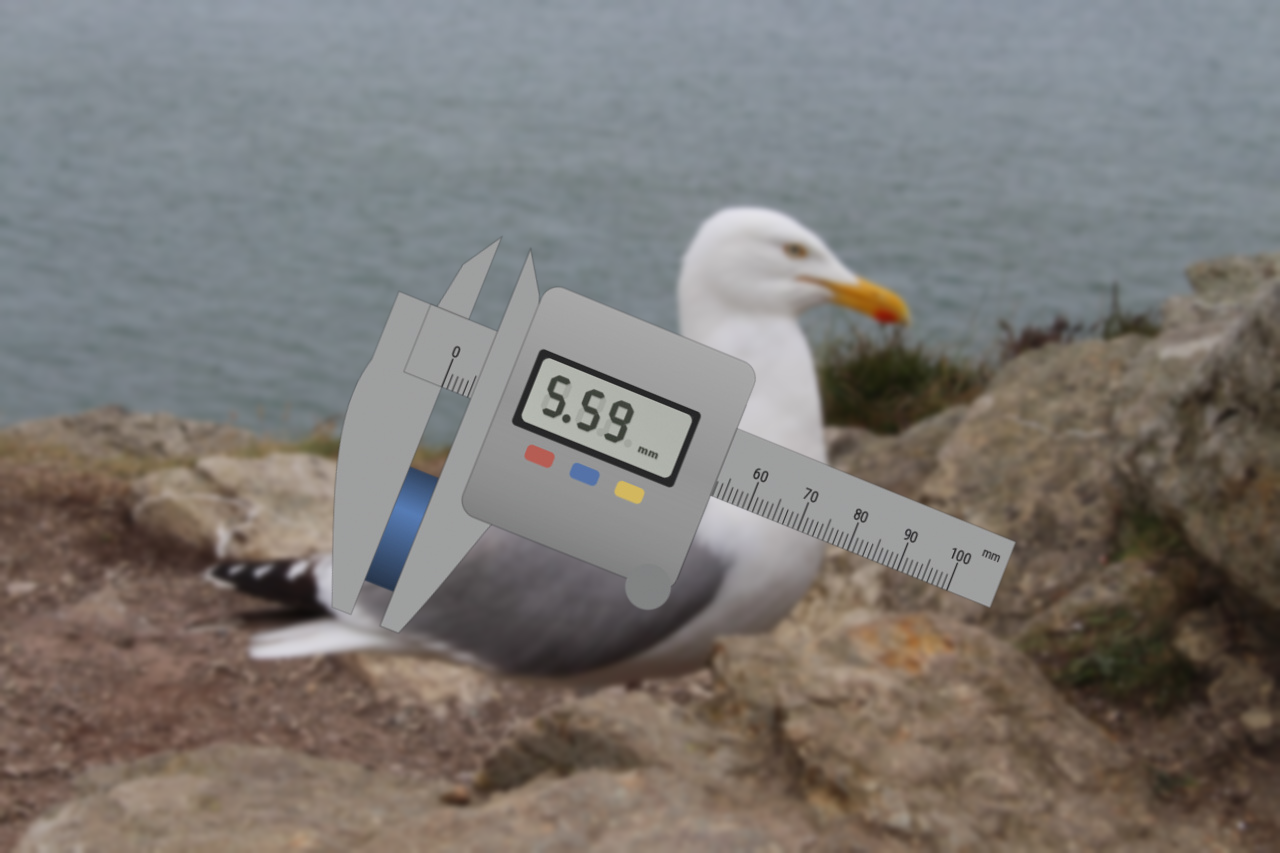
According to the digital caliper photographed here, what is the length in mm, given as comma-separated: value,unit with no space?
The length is 5.59,mm
